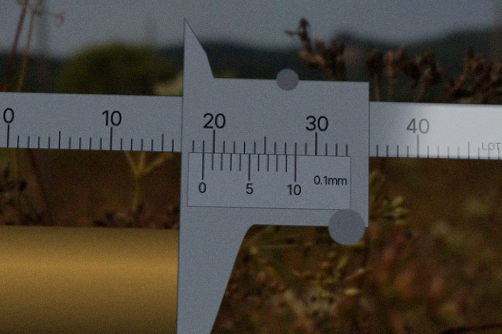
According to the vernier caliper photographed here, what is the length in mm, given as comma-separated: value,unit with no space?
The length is 19.0,mm
